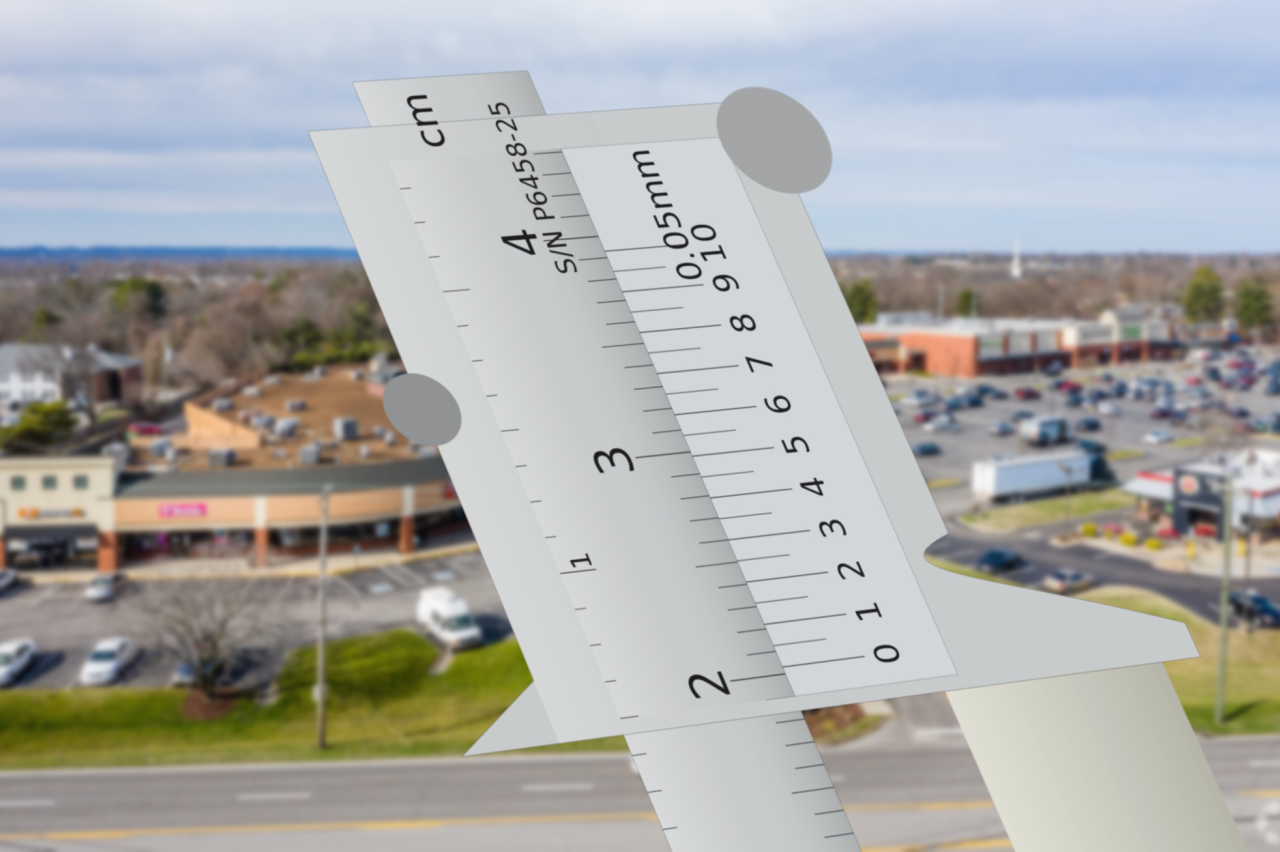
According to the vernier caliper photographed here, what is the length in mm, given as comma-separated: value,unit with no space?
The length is 20.3,mm
